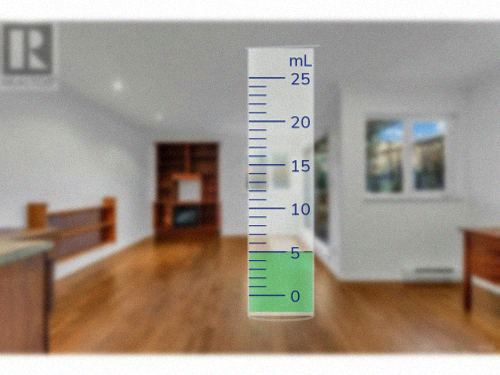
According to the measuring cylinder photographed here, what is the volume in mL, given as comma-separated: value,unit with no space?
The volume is 5,mL
